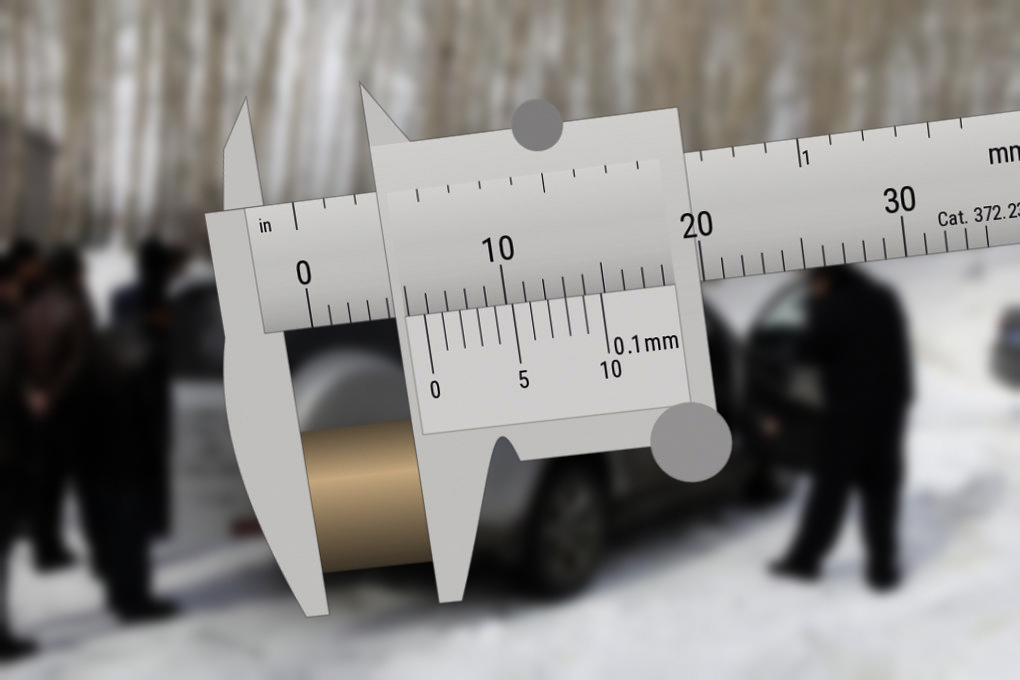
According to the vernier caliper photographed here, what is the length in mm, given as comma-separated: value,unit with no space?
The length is 5.8,mm
